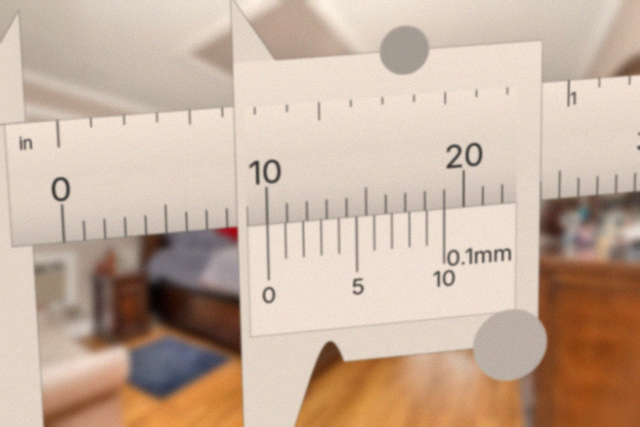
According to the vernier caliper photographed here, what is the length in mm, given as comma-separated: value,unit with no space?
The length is 10.0,mm
